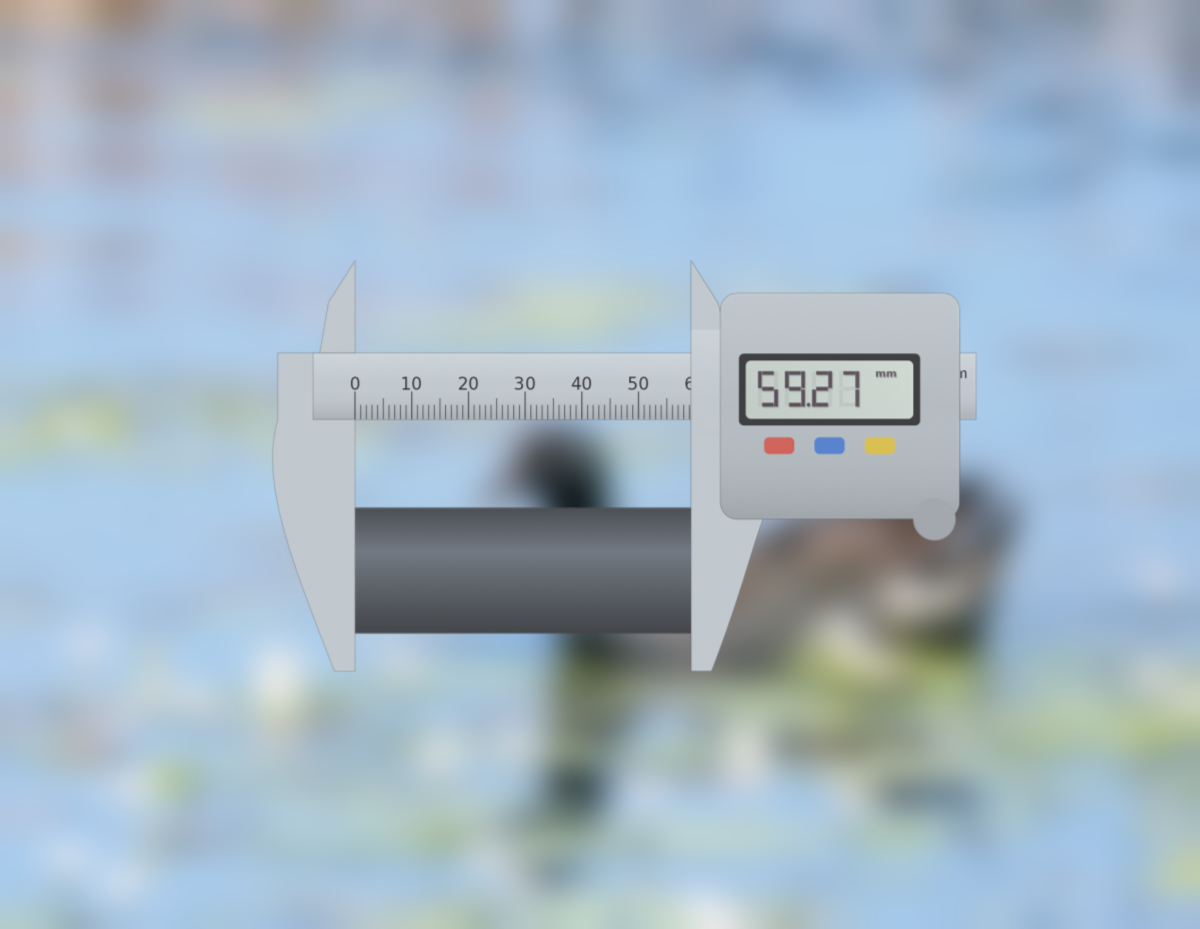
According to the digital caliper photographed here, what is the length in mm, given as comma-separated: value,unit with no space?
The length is 59.27,mm
